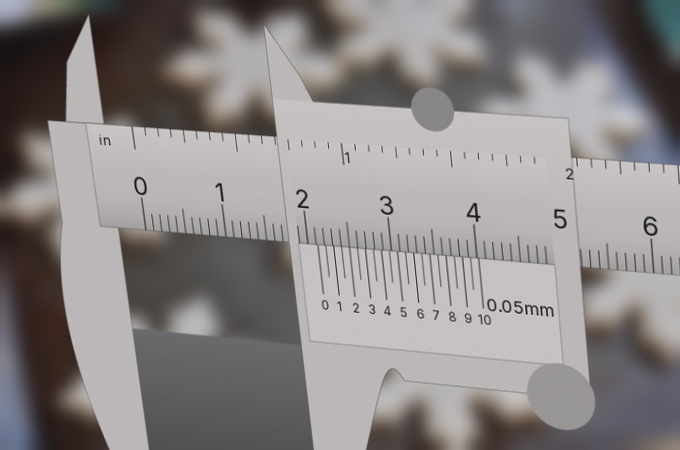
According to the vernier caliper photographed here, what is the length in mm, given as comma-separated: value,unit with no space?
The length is 21.2,mm
